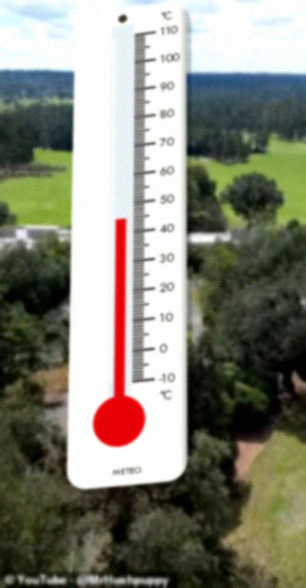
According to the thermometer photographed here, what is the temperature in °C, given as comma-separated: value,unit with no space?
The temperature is 45,°C
